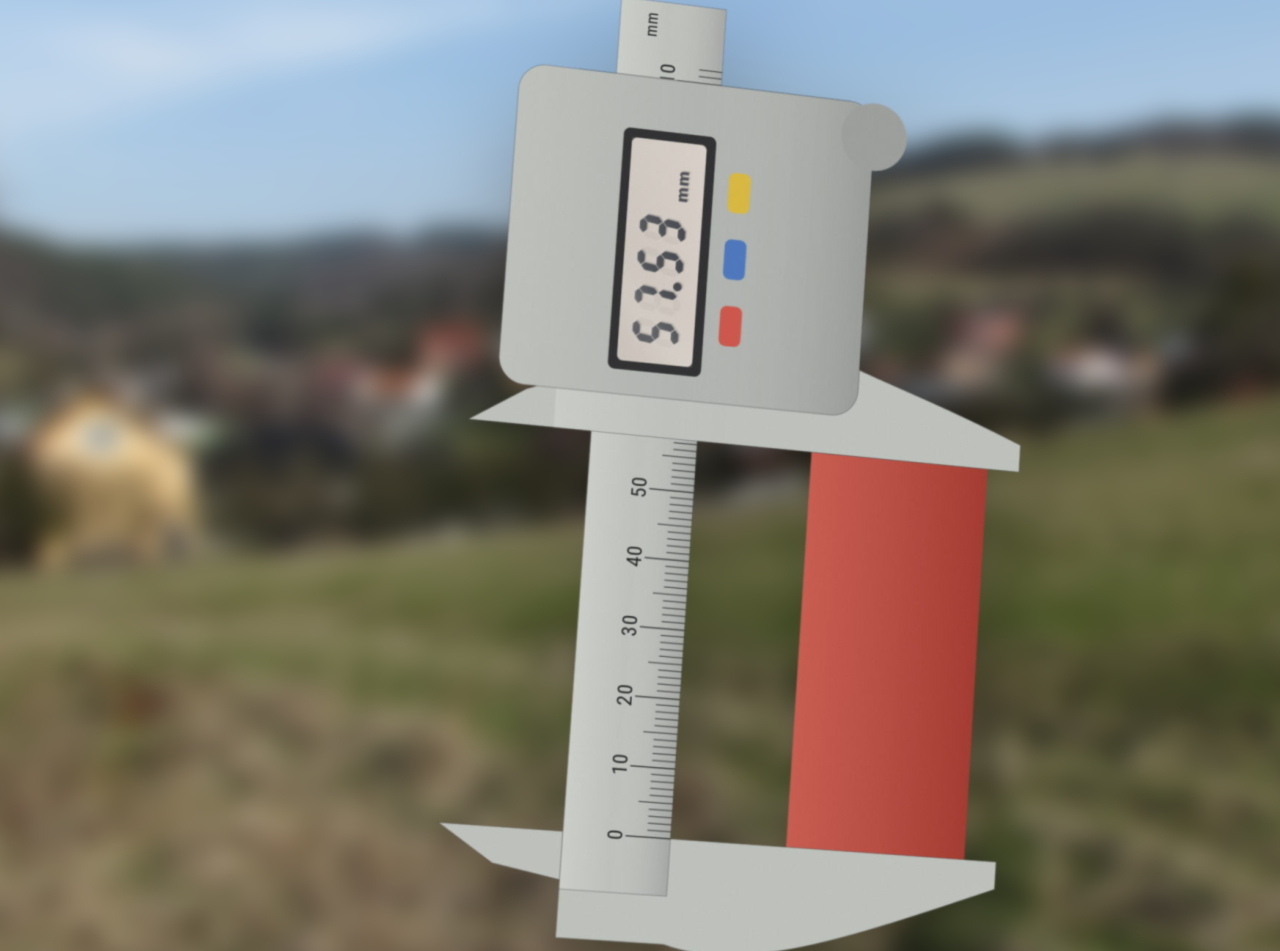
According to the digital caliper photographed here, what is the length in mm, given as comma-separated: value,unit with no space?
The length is 57.53,mm
